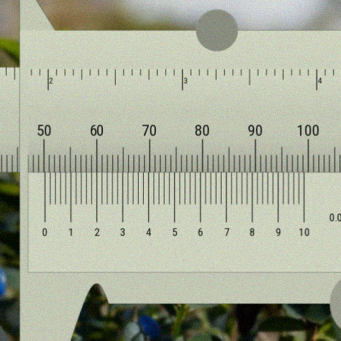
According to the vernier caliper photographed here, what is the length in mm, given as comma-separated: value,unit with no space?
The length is 50.2,mm
